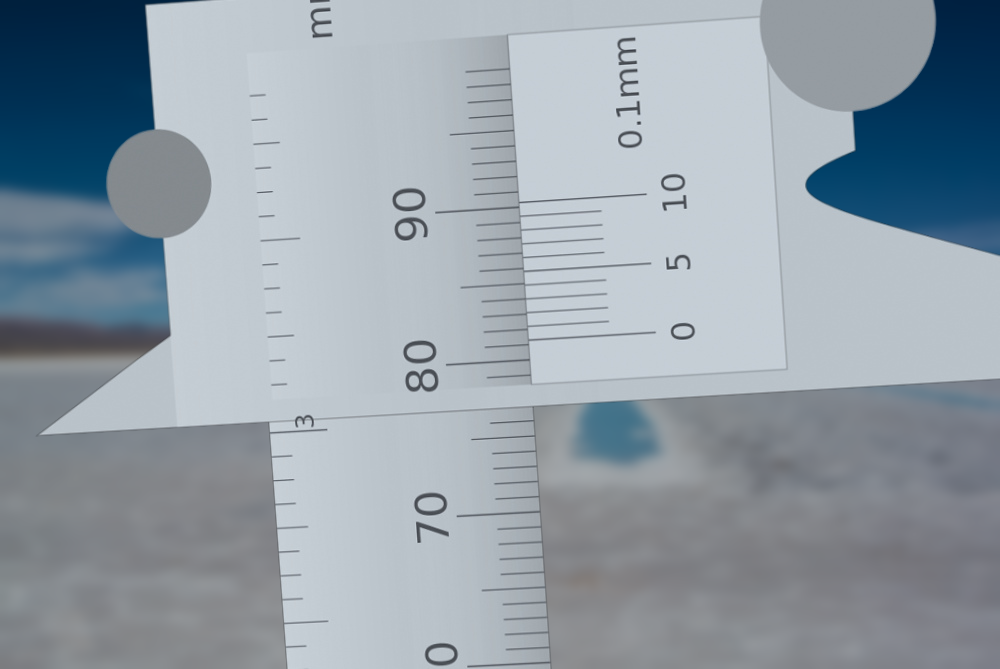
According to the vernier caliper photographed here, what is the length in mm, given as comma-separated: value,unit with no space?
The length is 81.3,mm
